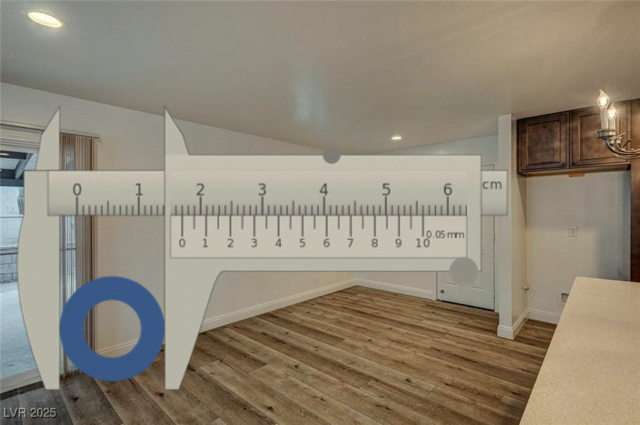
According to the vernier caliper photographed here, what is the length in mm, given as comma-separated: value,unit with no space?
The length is 17.0,mm
